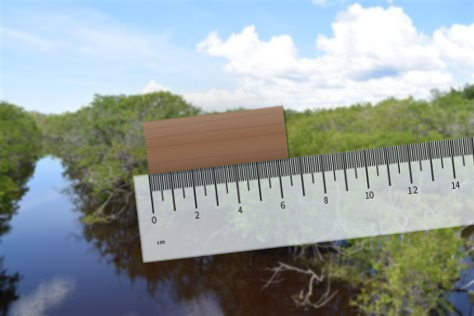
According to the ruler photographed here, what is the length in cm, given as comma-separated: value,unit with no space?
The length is 6.5,cm
